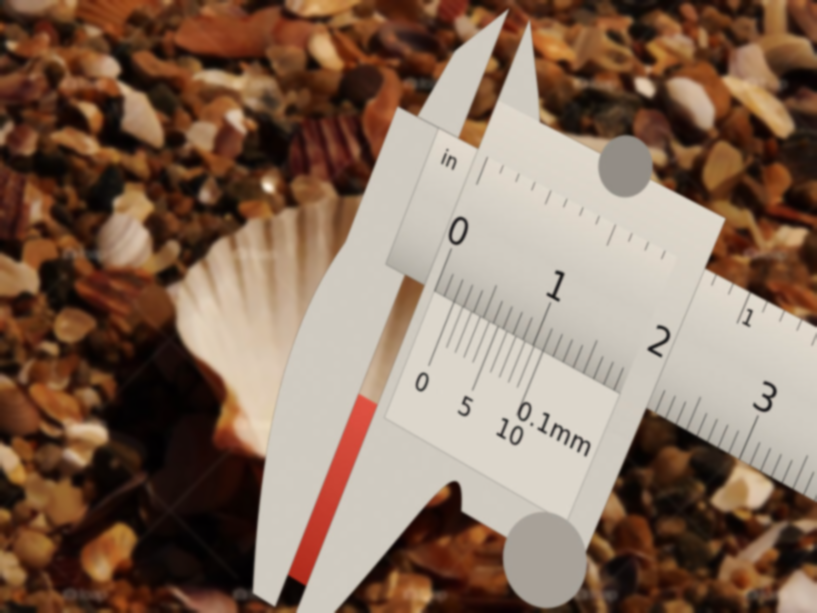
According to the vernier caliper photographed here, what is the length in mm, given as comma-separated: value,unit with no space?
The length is 2.0,mm
